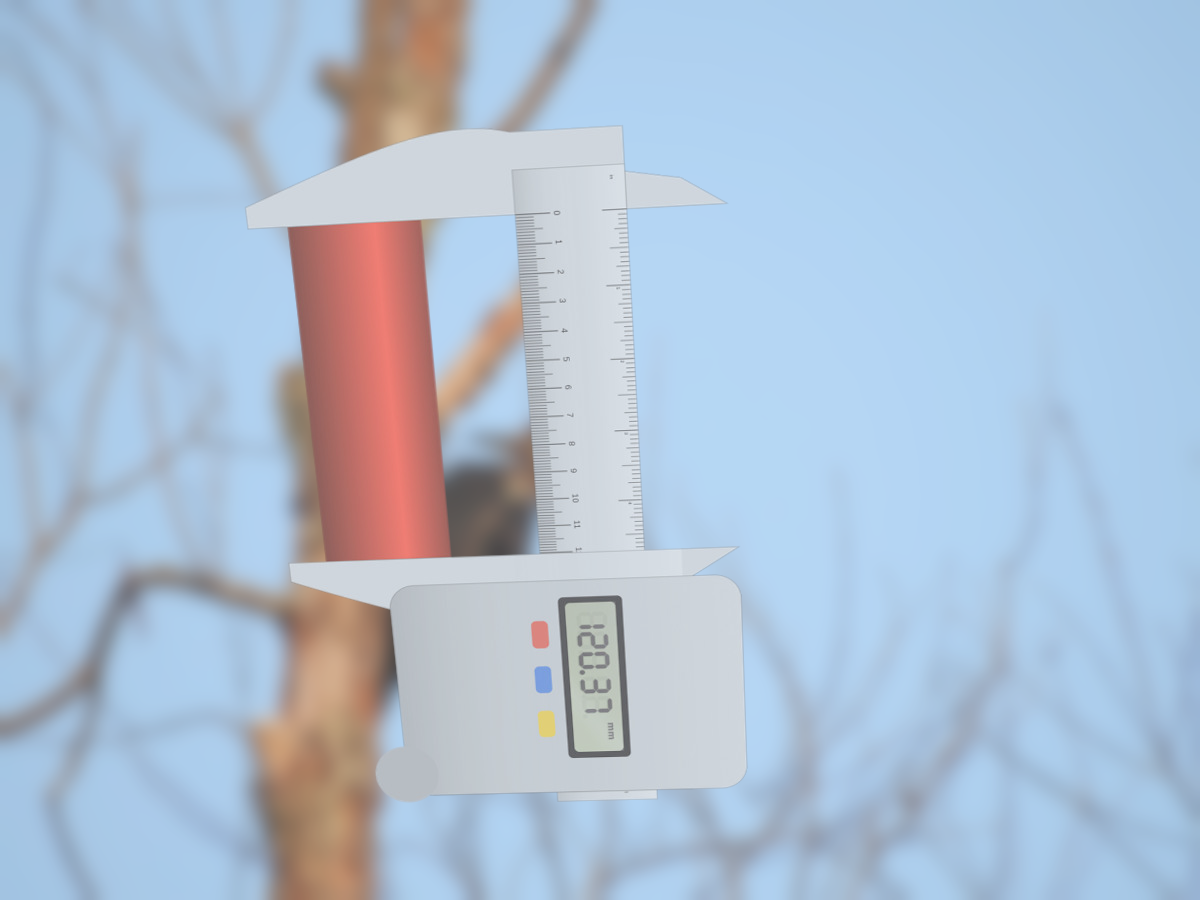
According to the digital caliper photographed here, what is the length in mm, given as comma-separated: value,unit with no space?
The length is 120.37,mm
